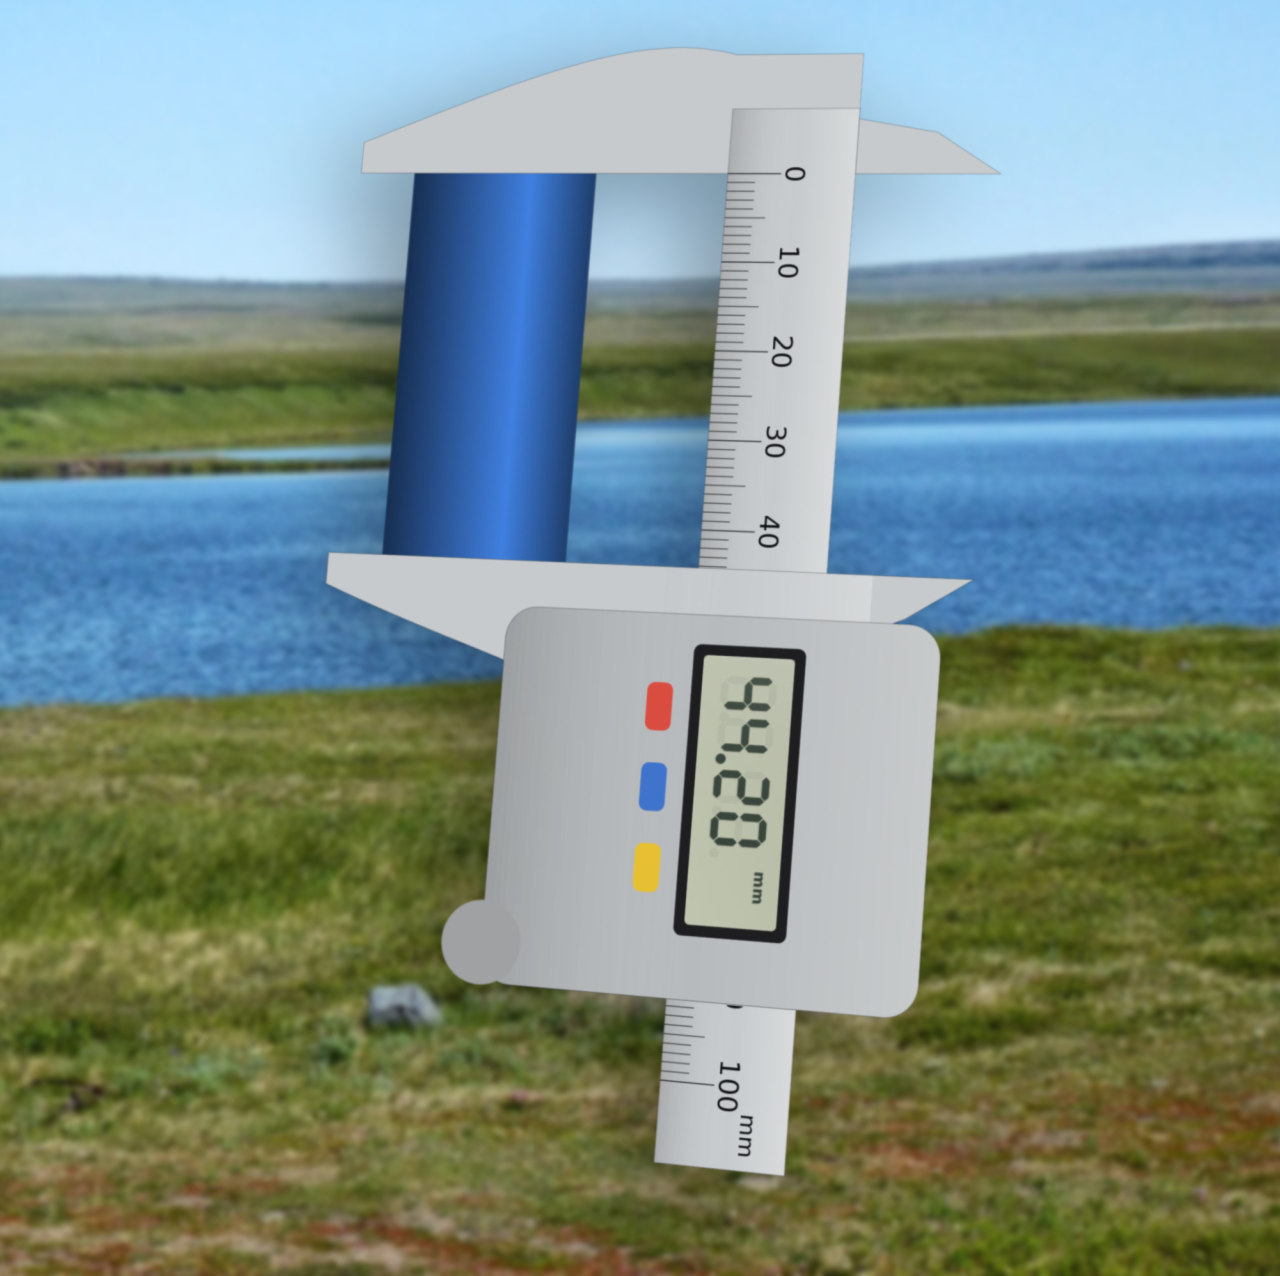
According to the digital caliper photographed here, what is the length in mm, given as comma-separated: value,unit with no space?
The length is 44.20,mm
